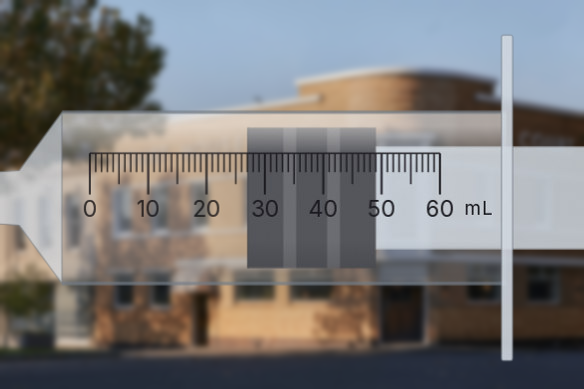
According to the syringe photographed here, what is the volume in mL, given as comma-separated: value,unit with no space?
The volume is 27,mL
